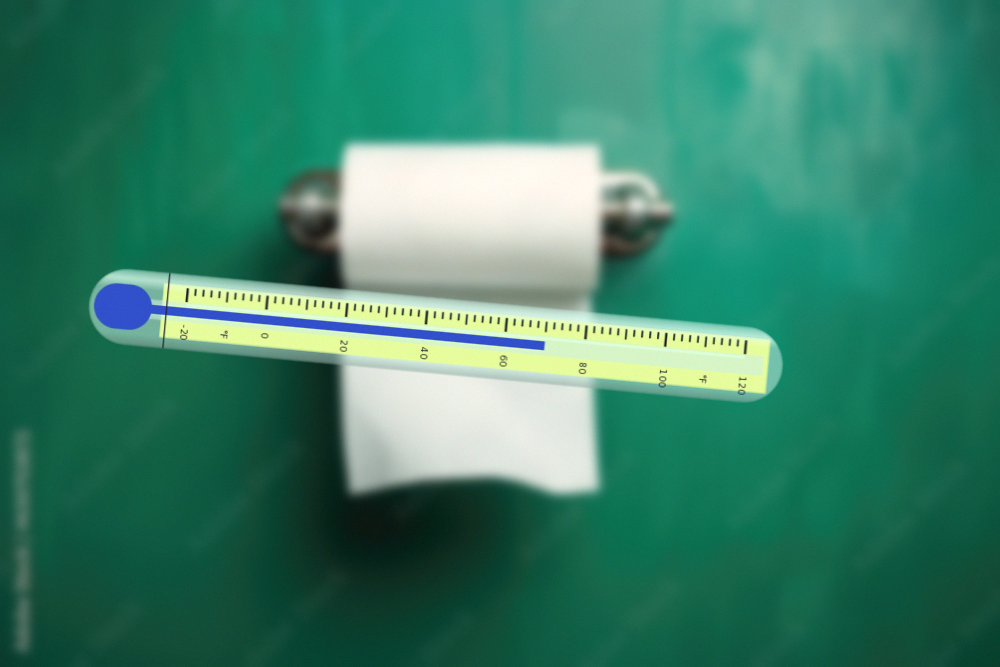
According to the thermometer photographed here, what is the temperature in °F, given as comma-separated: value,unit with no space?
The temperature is 70,°F
